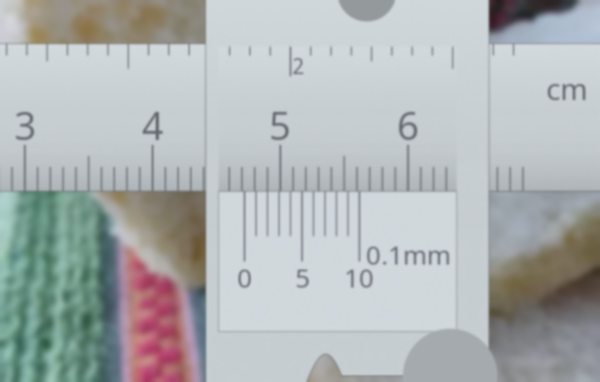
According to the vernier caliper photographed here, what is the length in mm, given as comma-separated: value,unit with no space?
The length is 47.2,mm
